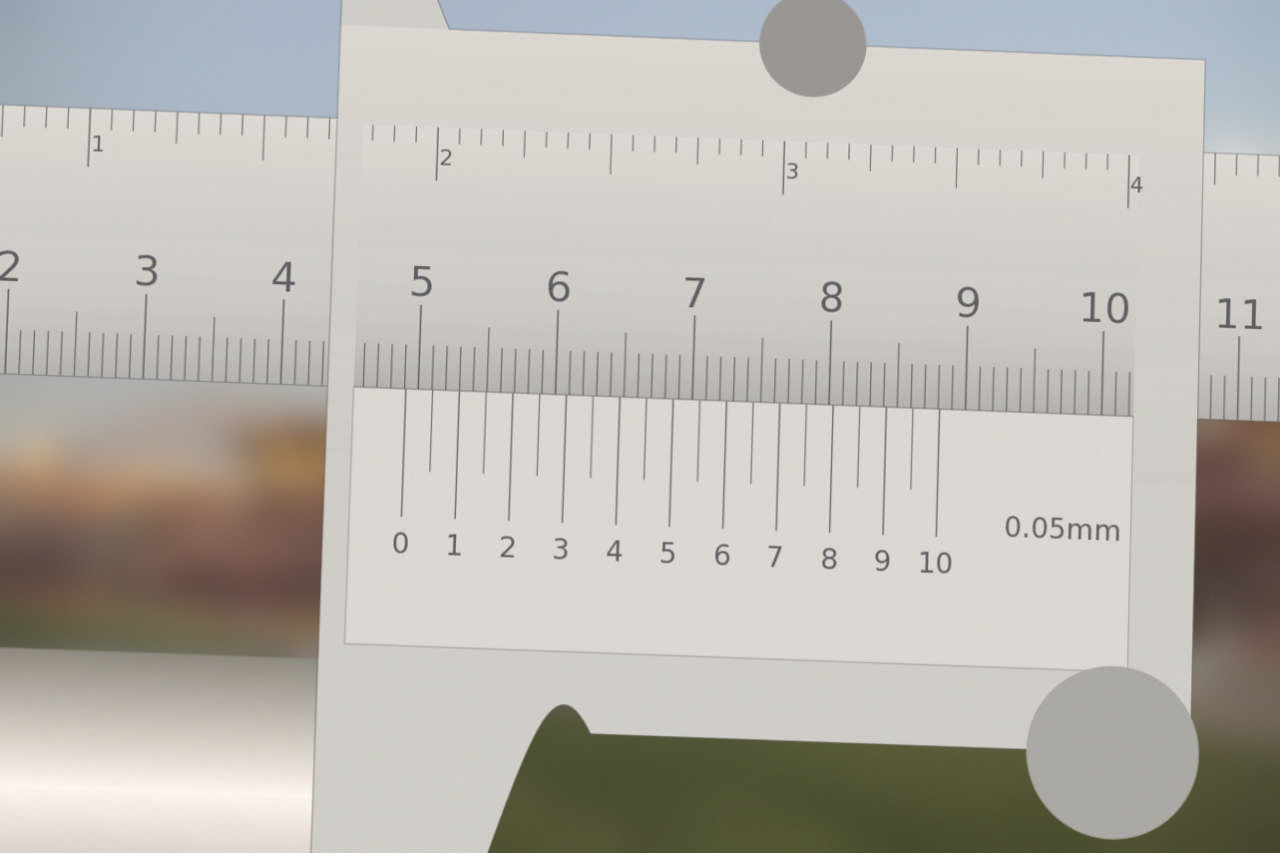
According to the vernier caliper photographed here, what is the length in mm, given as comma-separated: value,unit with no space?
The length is 49.1,mm
